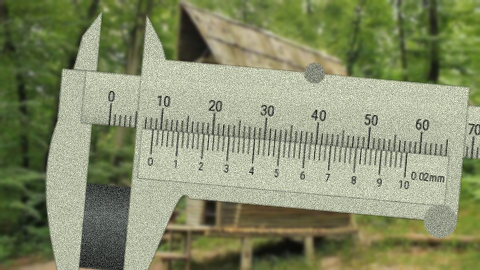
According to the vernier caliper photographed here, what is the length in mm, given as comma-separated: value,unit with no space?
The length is 8.5,mm
